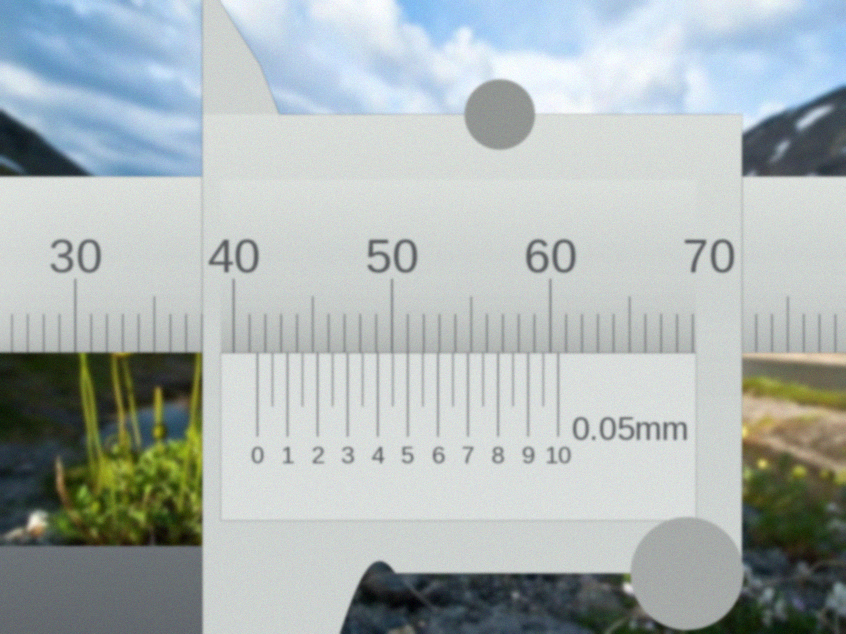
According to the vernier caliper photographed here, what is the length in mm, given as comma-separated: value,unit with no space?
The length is 41.5,mm
